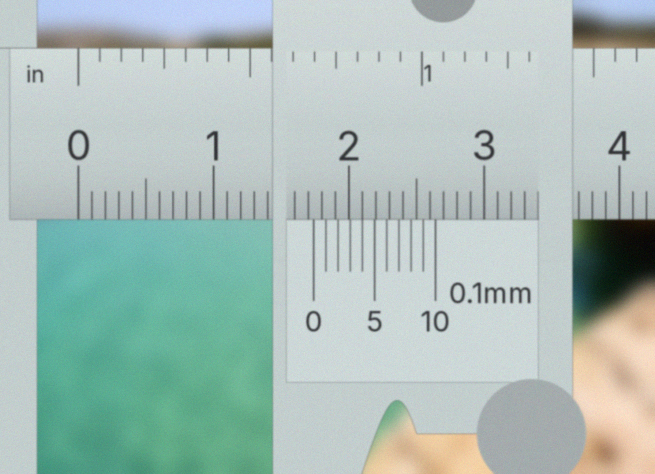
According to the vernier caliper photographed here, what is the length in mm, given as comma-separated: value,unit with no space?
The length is 17.4,mm
